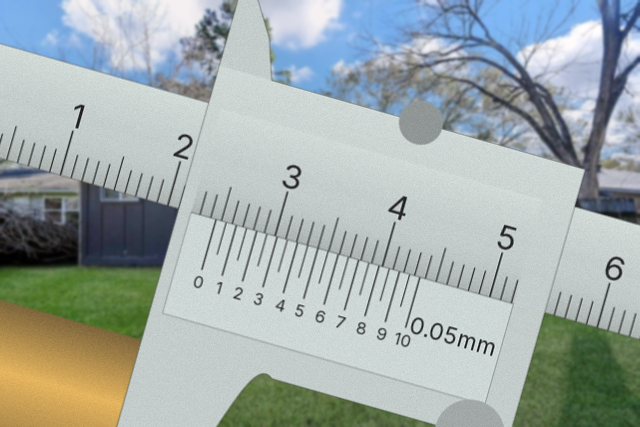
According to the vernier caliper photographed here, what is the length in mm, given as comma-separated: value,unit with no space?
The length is 24.5,mm
